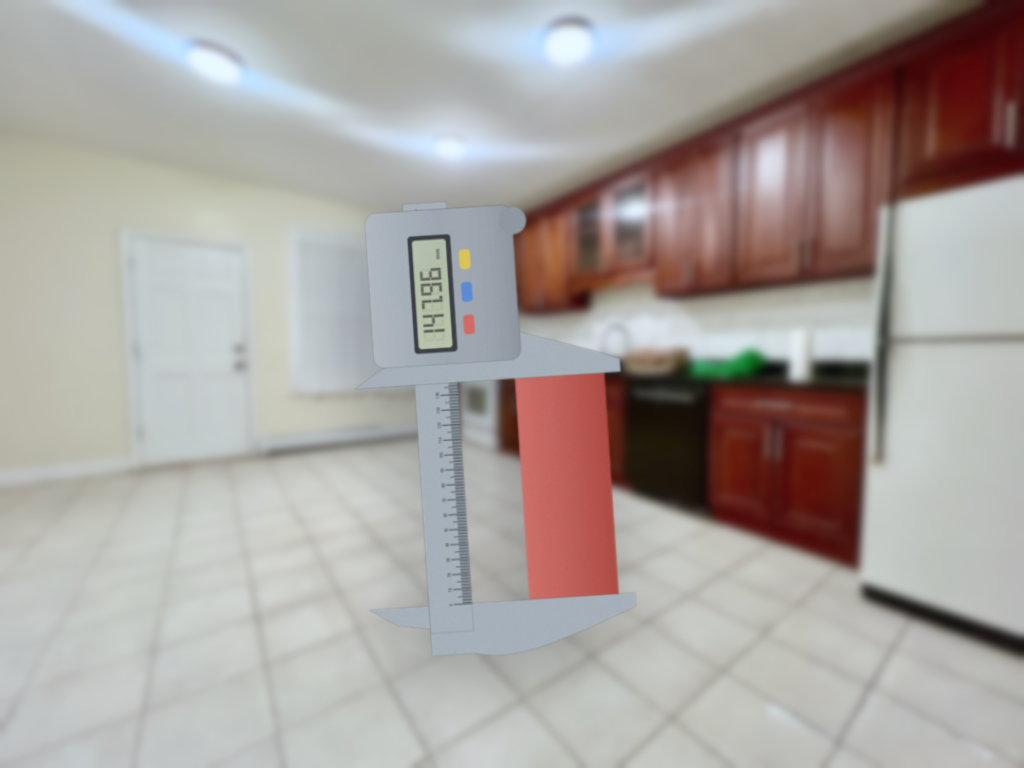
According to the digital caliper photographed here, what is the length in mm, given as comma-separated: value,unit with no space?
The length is 147.96,mm
